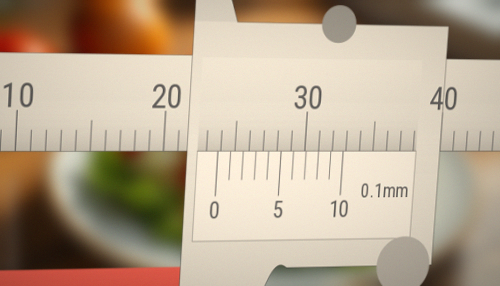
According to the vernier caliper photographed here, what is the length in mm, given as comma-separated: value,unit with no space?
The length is 23.8,mm
